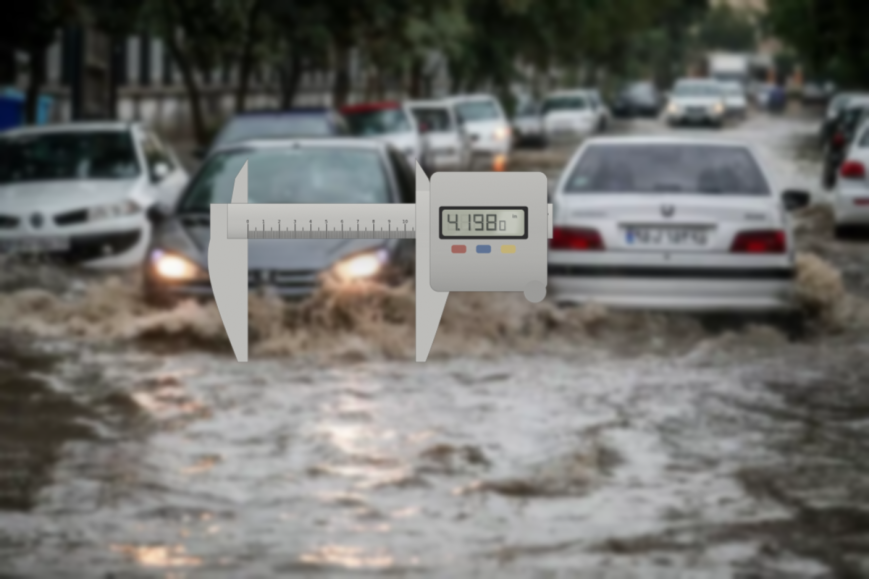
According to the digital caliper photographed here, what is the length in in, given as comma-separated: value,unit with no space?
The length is 4.1980,in
